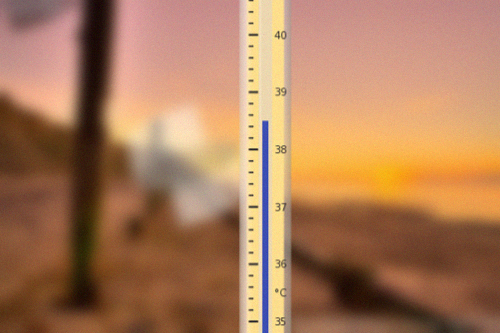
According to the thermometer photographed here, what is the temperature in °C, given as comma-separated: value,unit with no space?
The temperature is 38.5,°C
